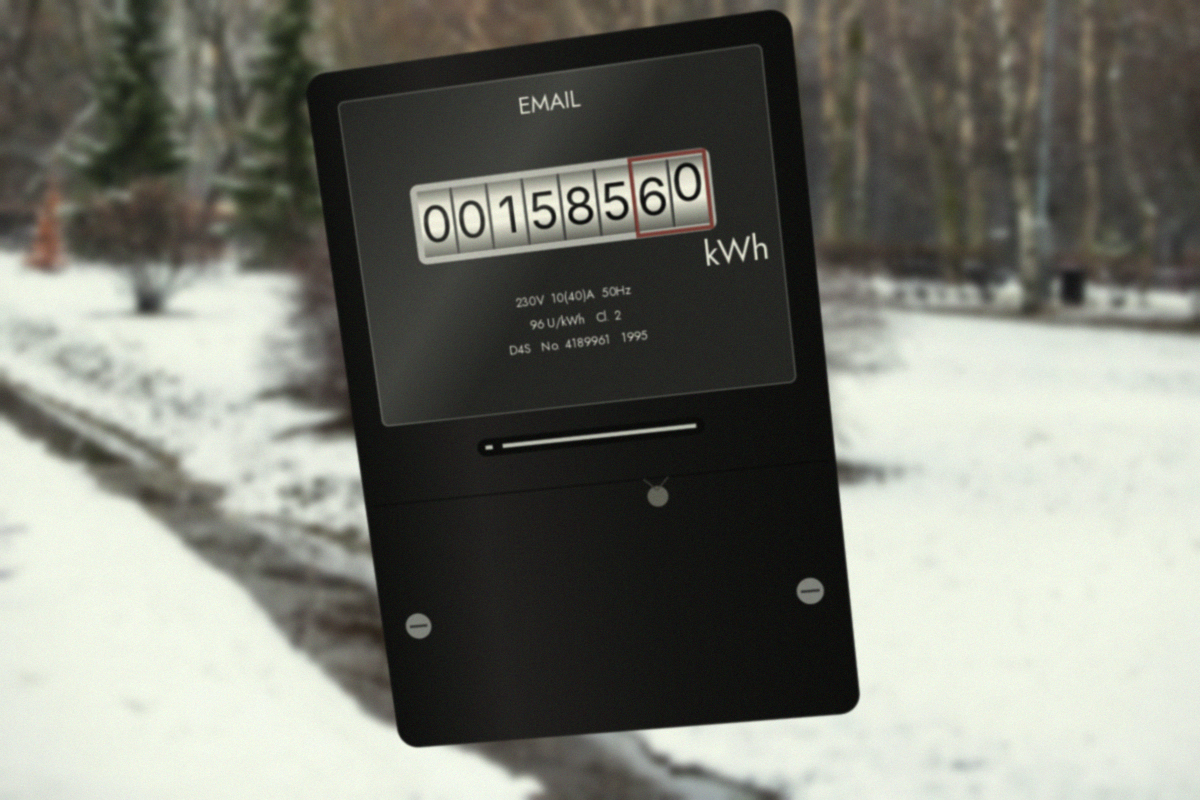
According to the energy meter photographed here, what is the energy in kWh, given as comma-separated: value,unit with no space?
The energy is 1585.60,kWh
